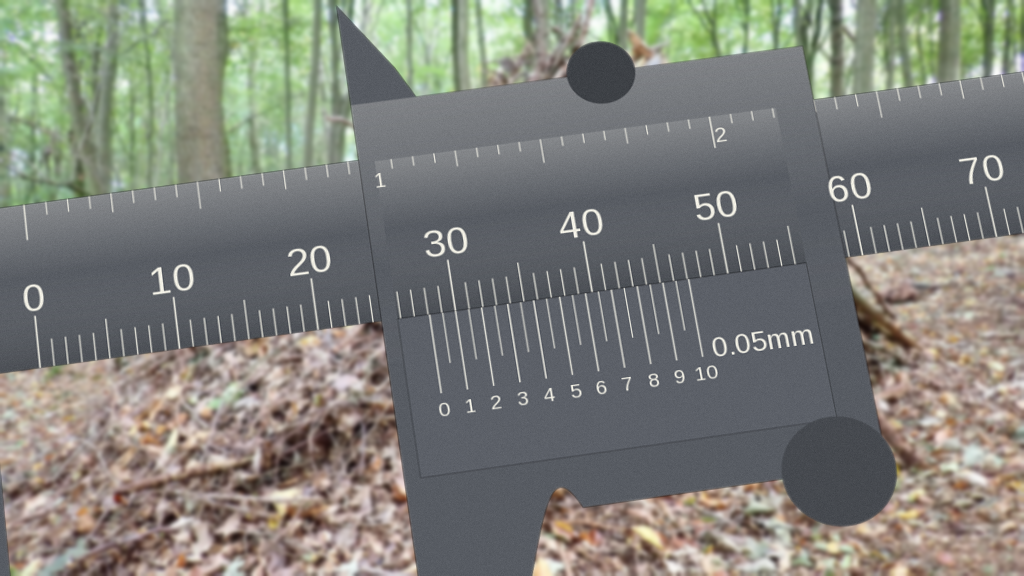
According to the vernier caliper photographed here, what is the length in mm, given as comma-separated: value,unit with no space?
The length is 28.1,mm
